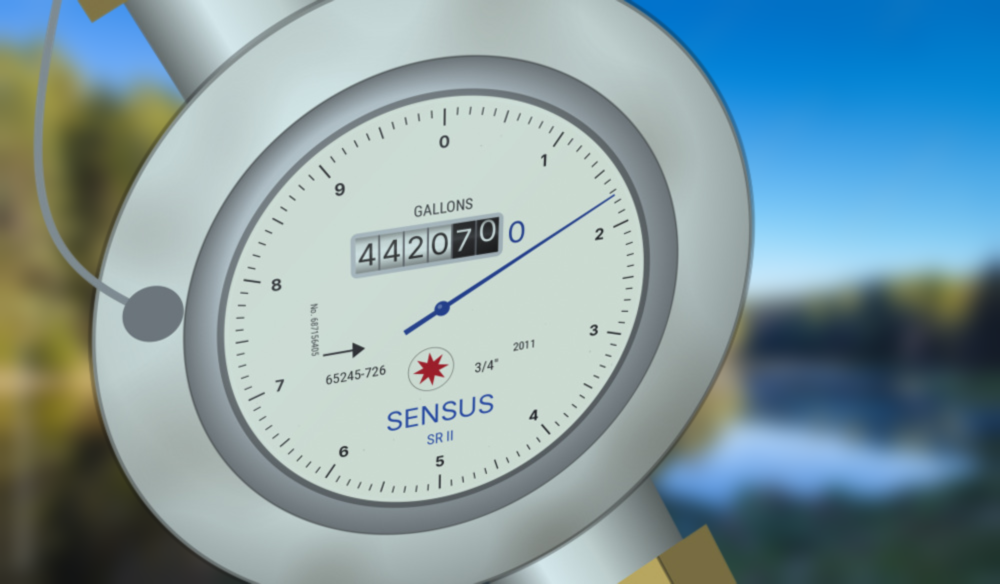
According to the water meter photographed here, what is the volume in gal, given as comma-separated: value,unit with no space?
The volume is 4420701.7,gal
